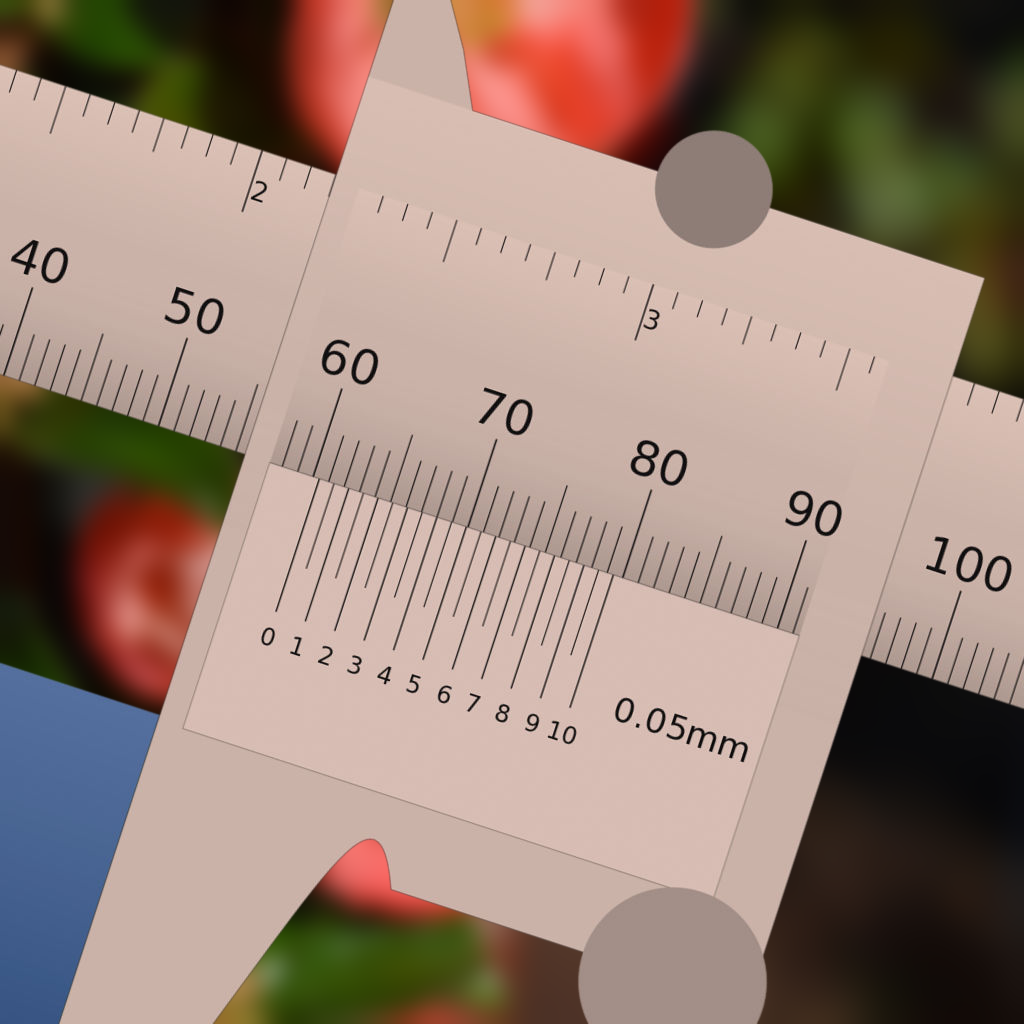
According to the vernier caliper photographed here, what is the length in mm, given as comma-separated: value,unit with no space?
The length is 60.4,mm
